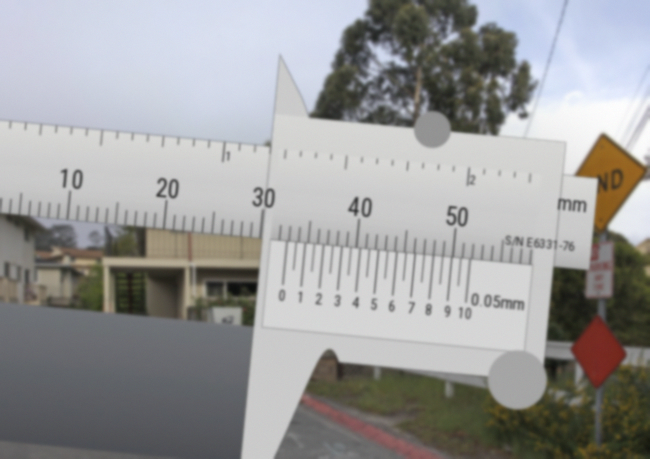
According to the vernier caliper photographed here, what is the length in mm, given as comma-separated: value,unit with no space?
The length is 32.8,mm
